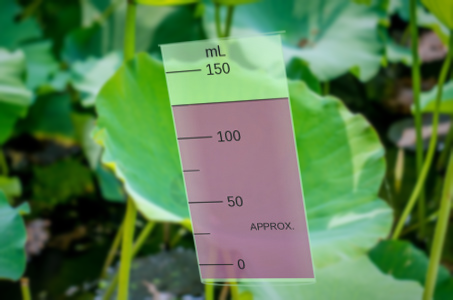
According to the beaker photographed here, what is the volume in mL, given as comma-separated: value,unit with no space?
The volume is 125,mL
